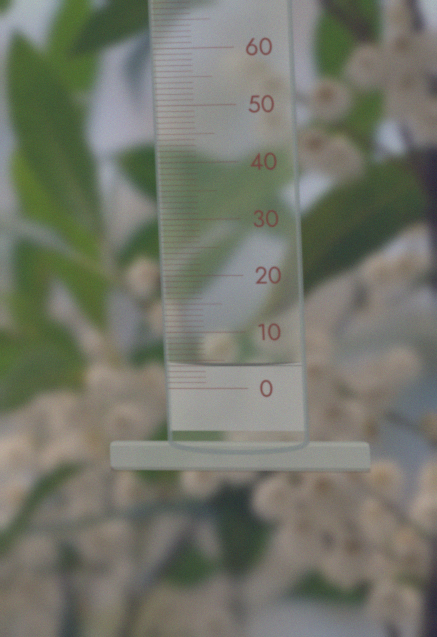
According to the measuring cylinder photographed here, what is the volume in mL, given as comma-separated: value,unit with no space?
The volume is 4,mL
